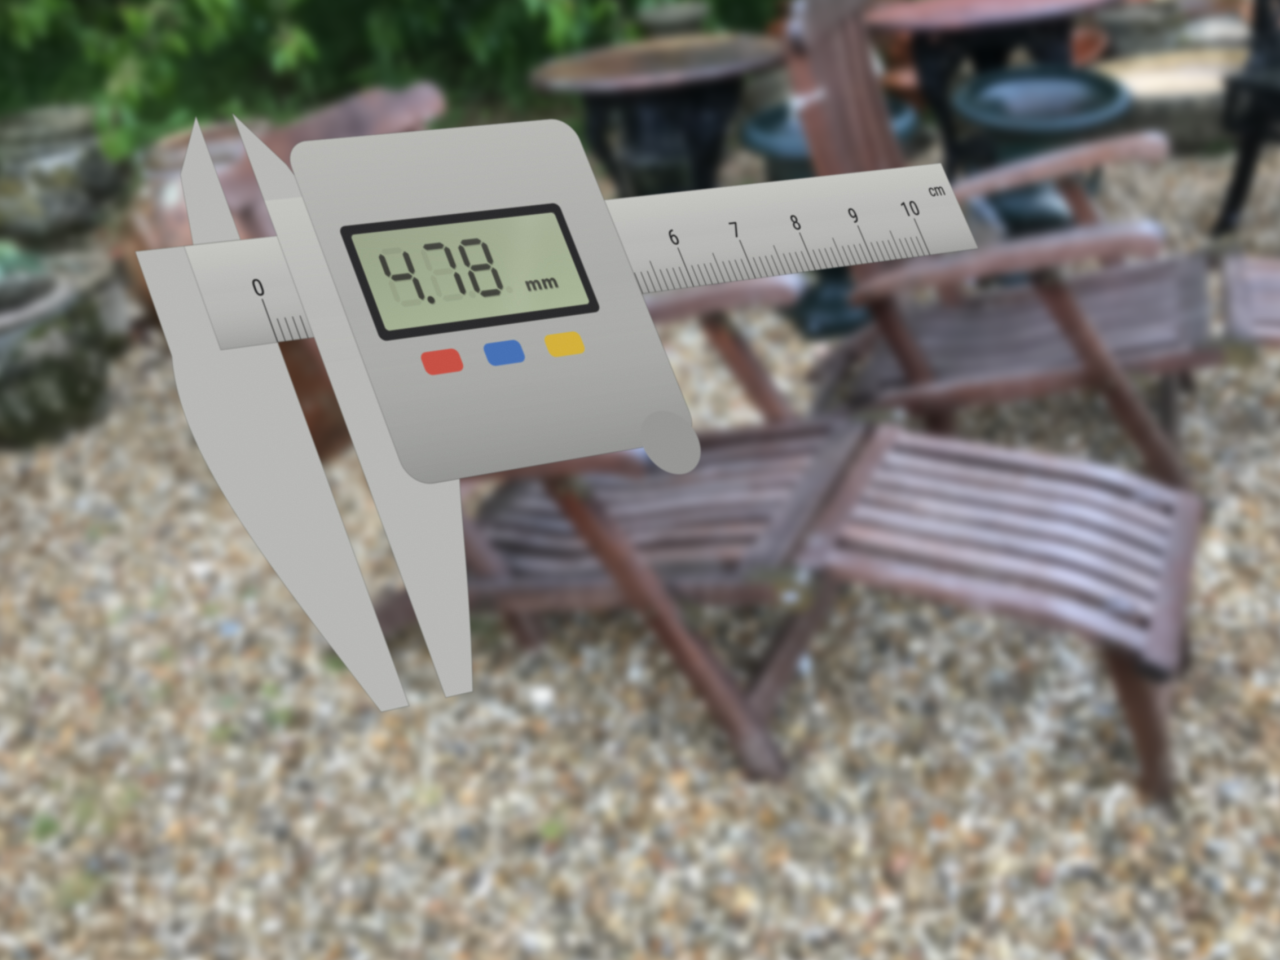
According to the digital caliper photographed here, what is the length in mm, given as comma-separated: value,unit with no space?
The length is 4.78,mm
